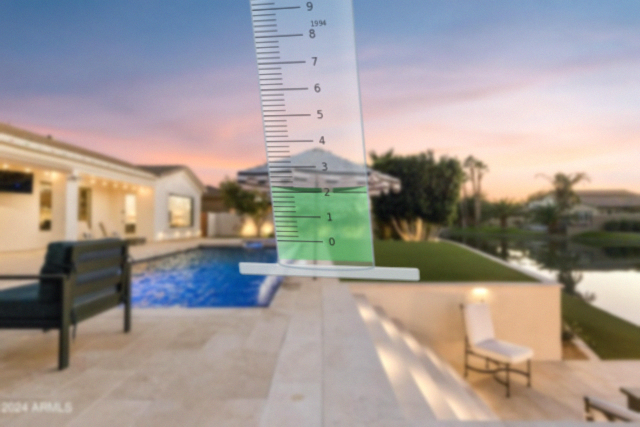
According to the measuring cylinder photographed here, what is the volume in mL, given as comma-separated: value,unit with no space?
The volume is 2,mL
